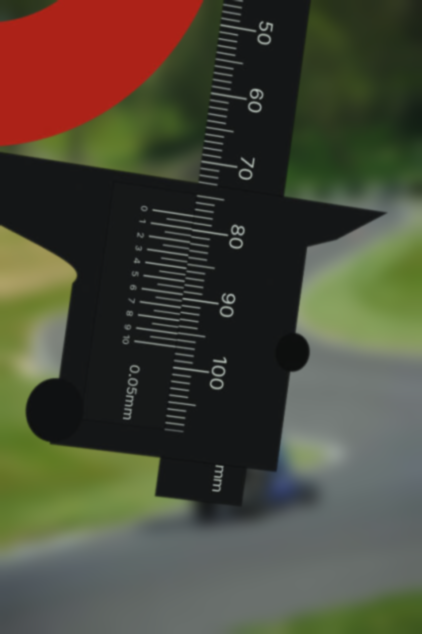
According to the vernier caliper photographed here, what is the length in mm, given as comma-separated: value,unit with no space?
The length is 78.0,mm
